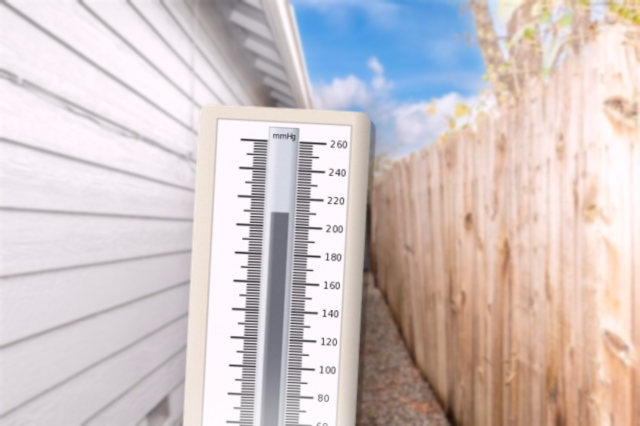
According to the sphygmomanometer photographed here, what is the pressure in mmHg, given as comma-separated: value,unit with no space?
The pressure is 210,mmHg
